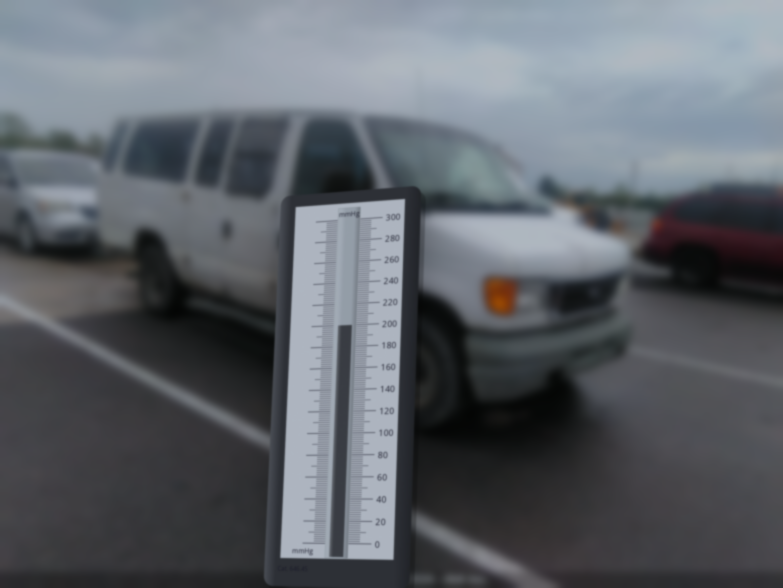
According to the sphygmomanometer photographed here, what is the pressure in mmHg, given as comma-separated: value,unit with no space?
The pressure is 200,mmHg
